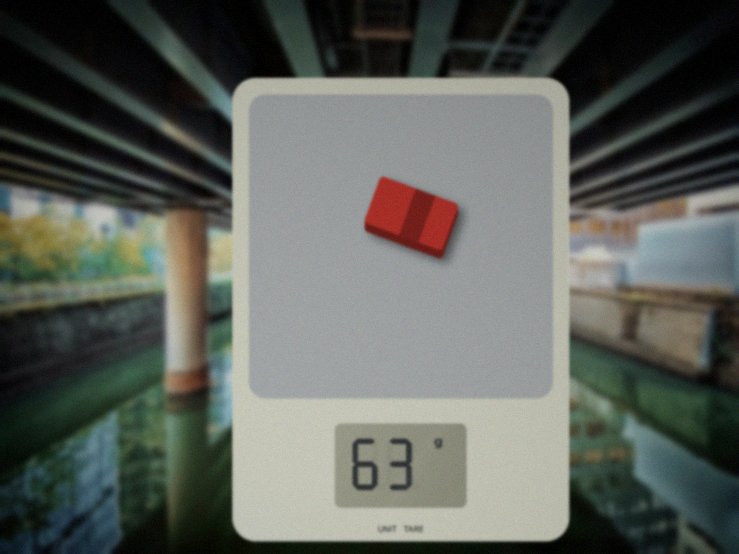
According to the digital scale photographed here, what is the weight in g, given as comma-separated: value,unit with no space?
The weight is 63,g
